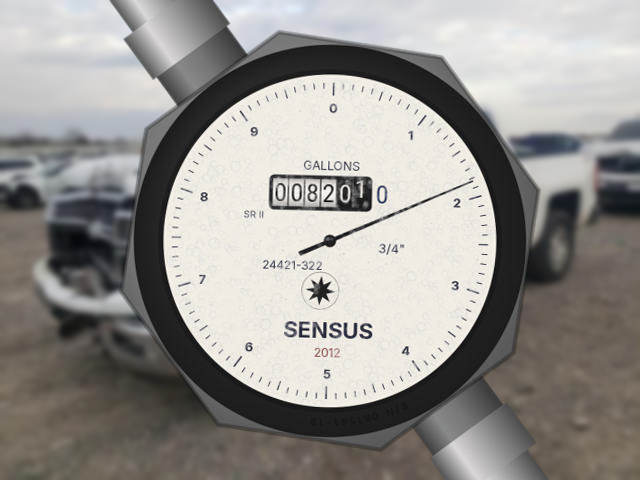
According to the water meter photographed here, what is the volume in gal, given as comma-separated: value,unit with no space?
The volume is 82011.8,gal
